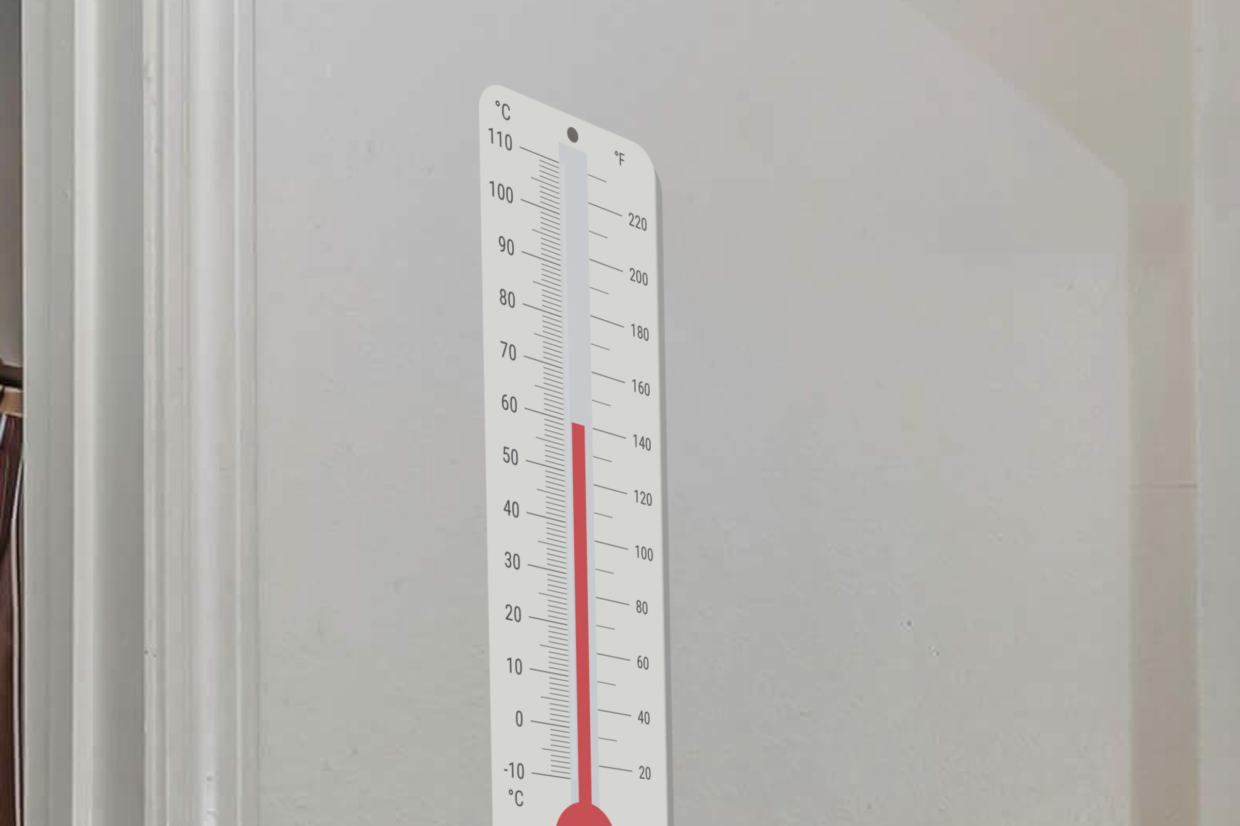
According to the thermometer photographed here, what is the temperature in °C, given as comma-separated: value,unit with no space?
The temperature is 60,°C
